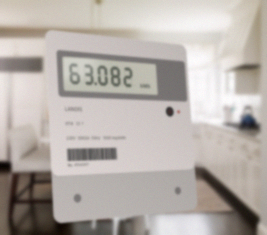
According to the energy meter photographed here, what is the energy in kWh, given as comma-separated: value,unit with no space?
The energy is 63.082,kWh
